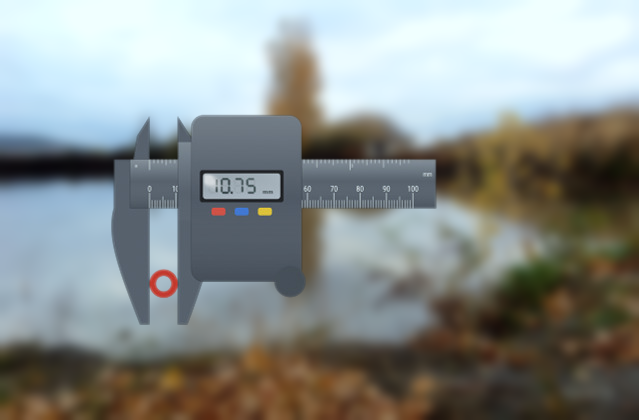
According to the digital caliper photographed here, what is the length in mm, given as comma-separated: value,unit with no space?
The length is 10.75,mm
